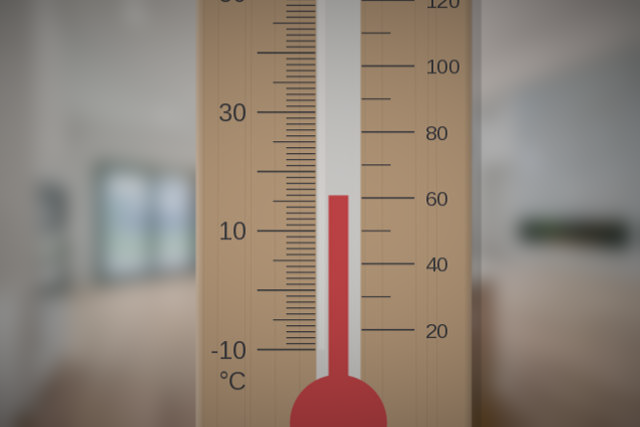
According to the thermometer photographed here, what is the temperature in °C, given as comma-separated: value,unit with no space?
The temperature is 16,°C
